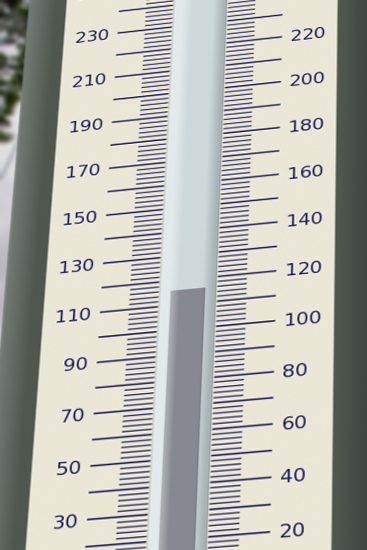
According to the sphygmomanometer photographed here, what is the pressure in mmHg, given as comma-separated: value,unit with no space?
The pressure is 116,mmHg
